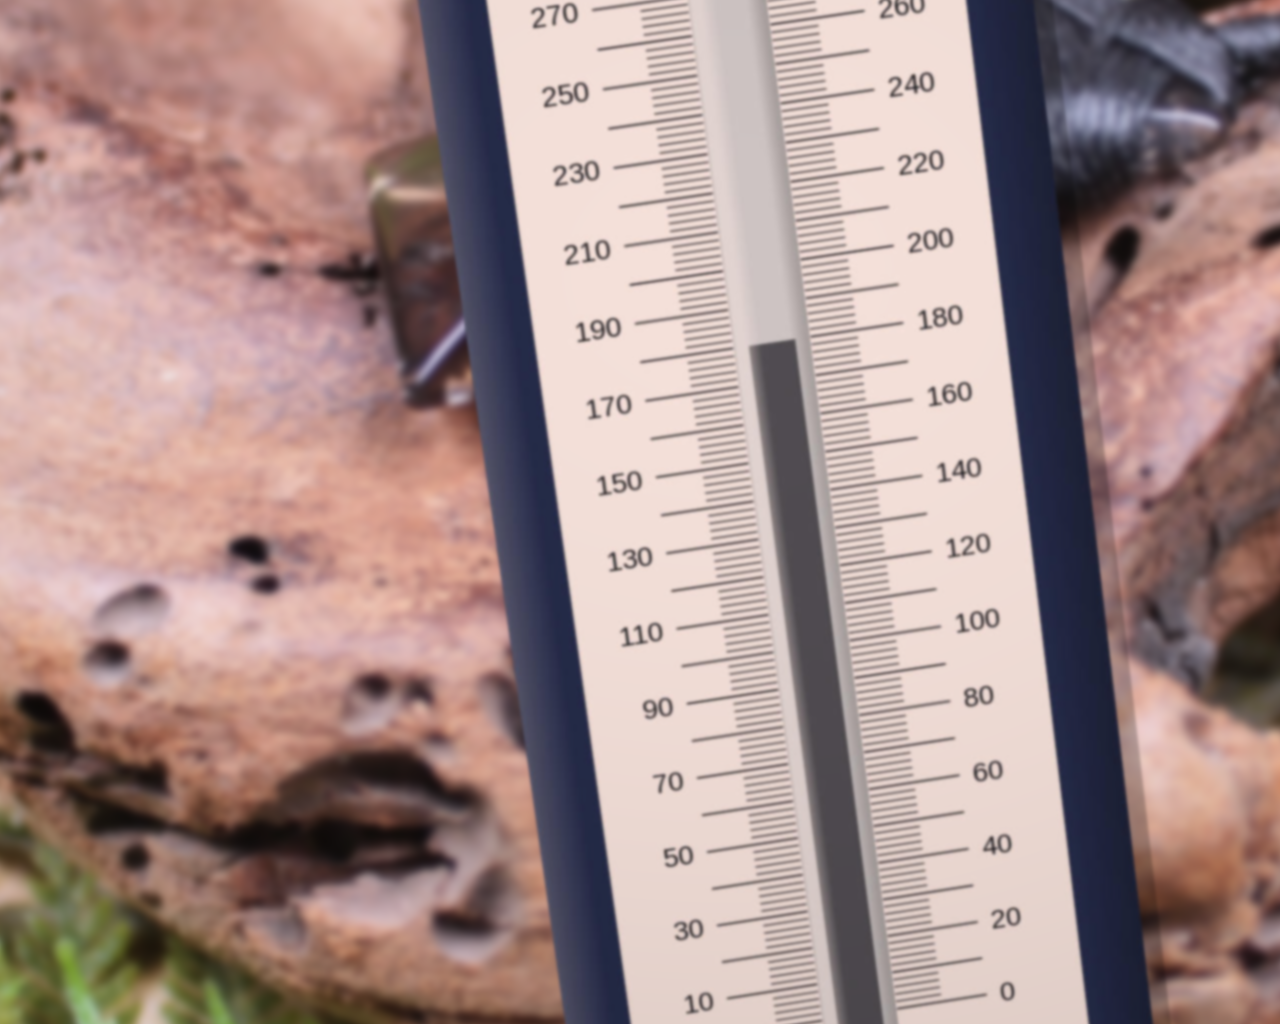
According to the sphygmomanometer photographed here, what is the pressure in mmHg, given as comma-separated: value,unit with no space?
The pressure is 180,mmHg
